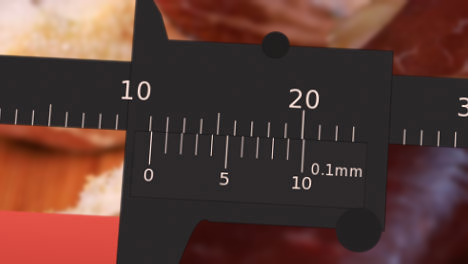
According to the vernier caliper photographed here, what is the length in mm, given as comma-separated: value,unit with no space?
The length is 11.1,mm
